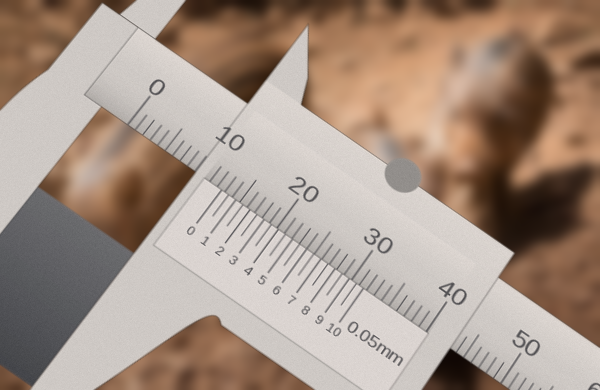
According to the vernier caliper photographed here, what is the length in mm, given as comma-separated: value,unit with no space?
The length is 12.6,mm
